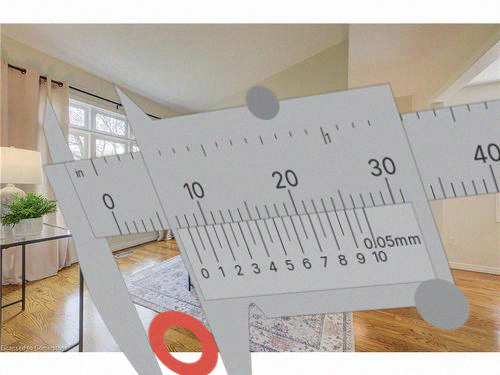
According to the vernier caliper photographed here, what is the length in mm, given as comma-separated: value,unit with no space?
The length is 7.8,mm
